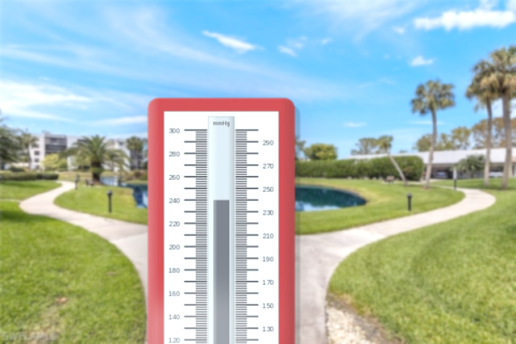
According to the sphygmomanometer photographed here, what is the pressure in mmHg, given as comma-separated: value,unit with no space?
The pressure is 240,mmHg
